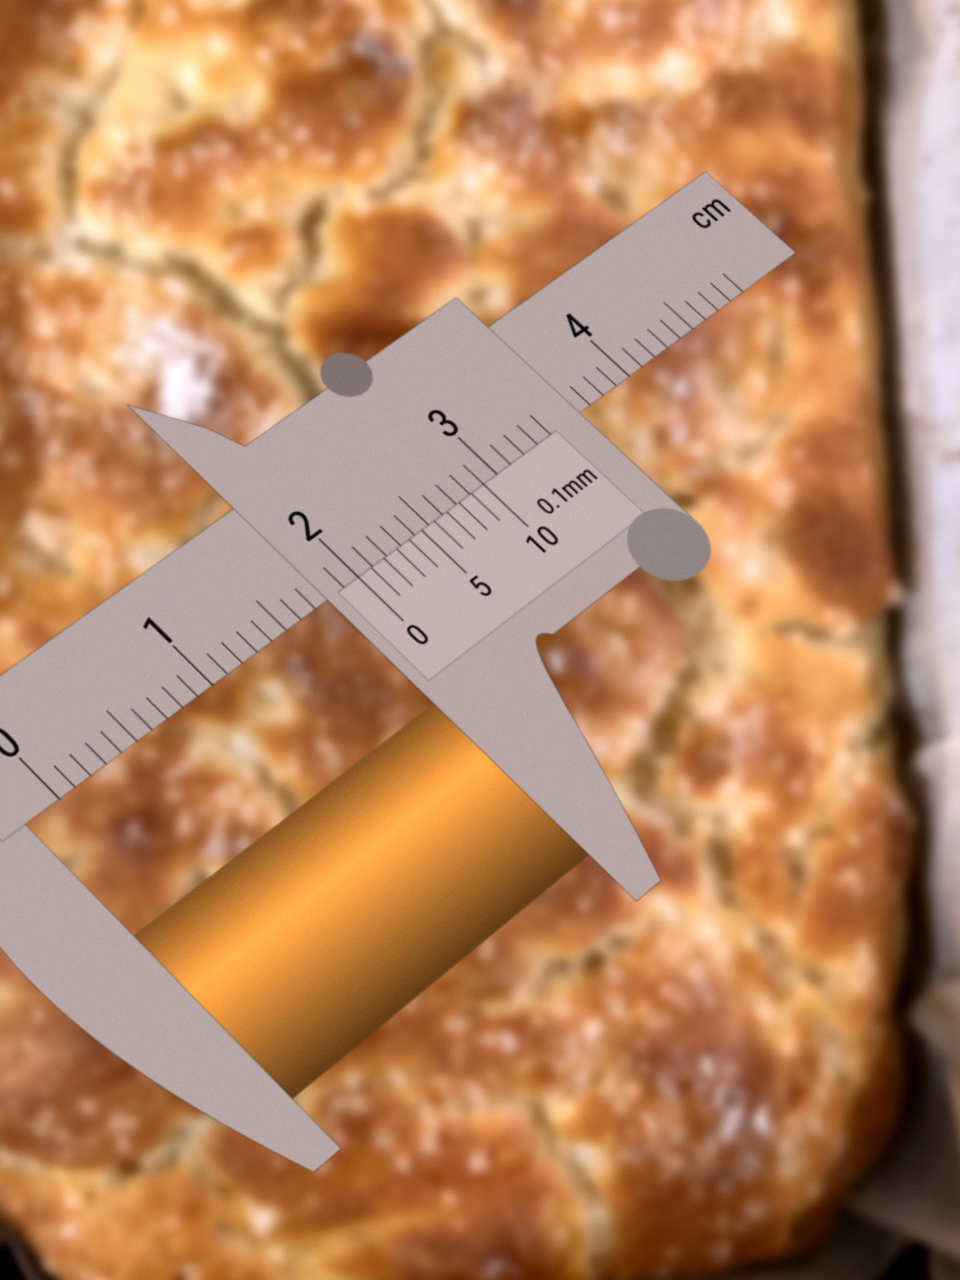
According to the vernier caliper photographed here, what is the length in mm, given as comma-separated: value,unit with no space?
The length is 20.0,mm
